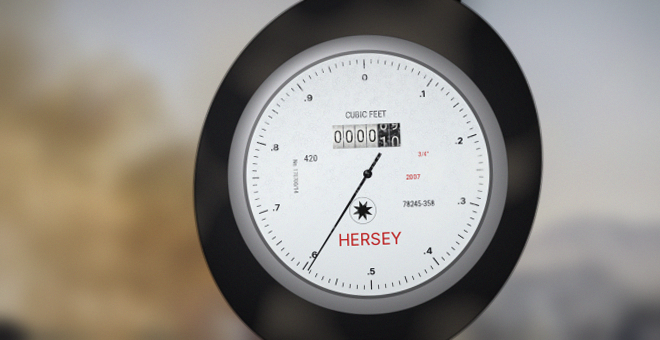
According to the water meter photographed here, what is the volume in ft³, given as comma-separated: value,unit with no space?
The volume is 9.59,ft³
